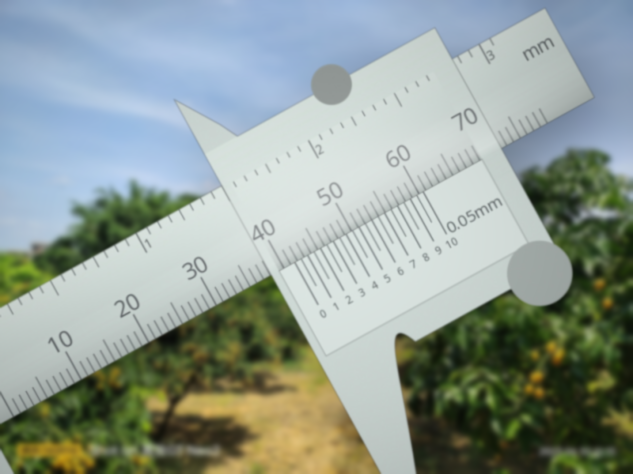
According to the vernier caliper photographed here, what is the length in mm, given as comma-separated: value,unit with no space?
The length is 41.6,mm
